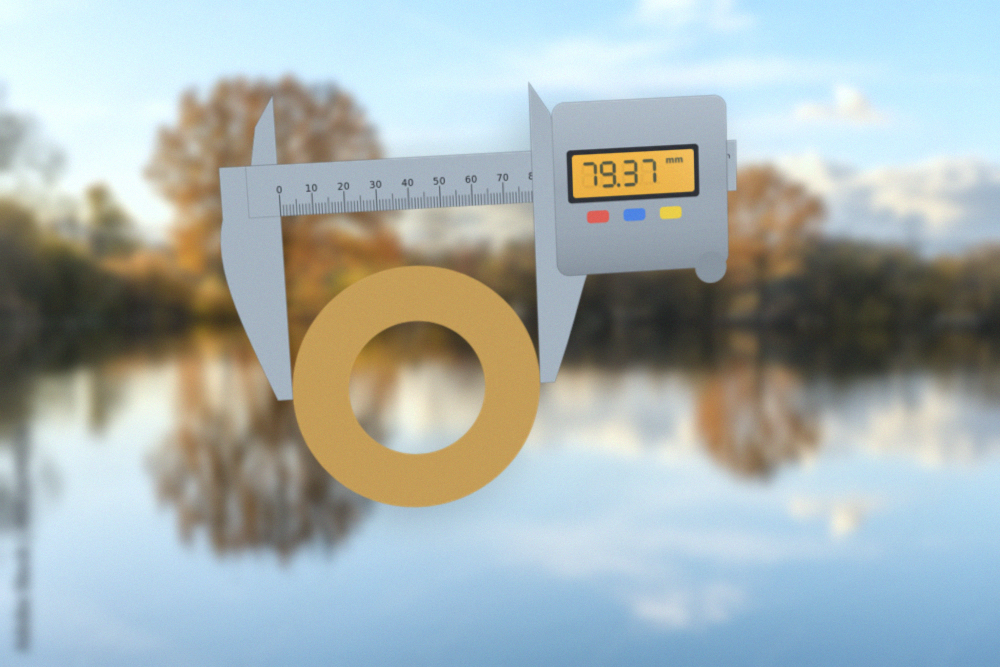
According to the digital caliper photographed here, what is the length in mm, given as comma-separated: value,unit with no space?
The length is 79.37,mm
